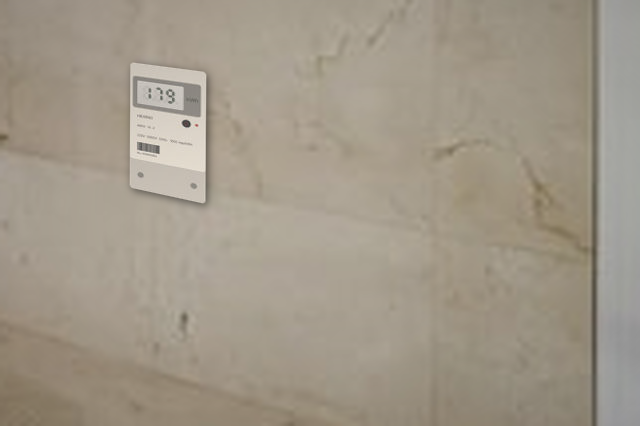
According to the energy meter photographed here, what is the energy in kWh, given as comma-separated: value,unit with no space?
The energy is 179,kWh
